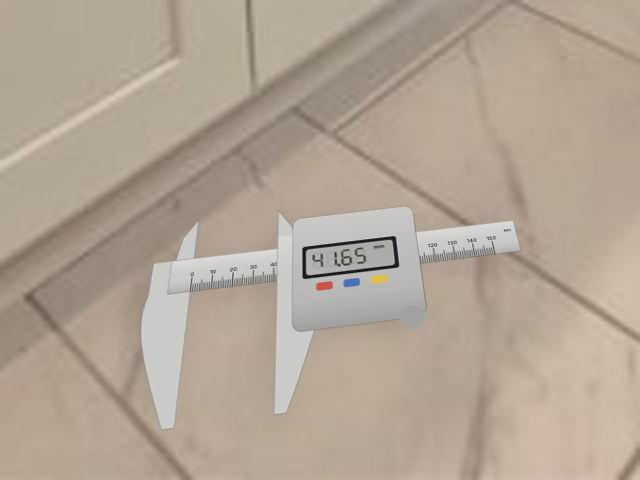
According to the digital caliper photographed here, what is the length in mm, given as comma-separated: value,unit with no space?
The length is 41.65,mm
